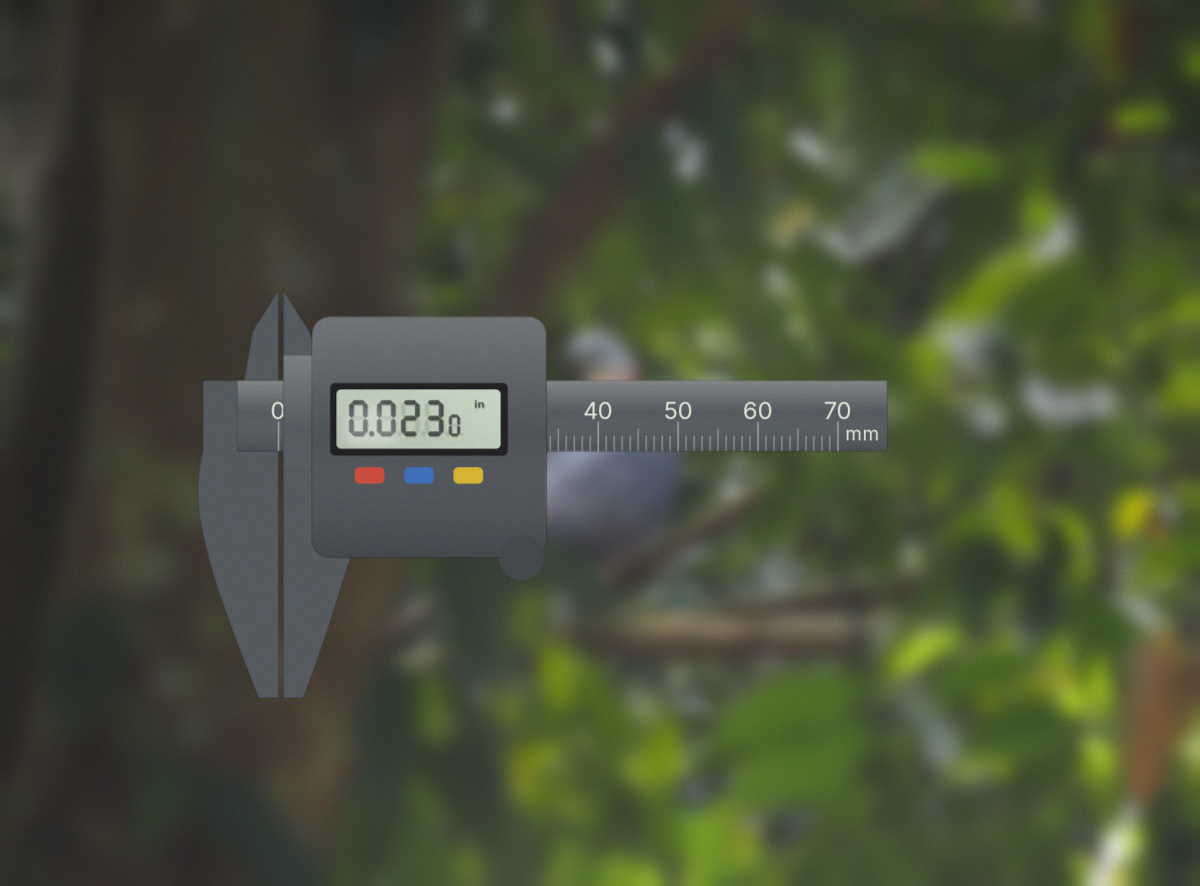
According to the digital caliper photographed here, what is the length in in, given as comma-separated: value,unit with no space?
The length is 0.0230,in
